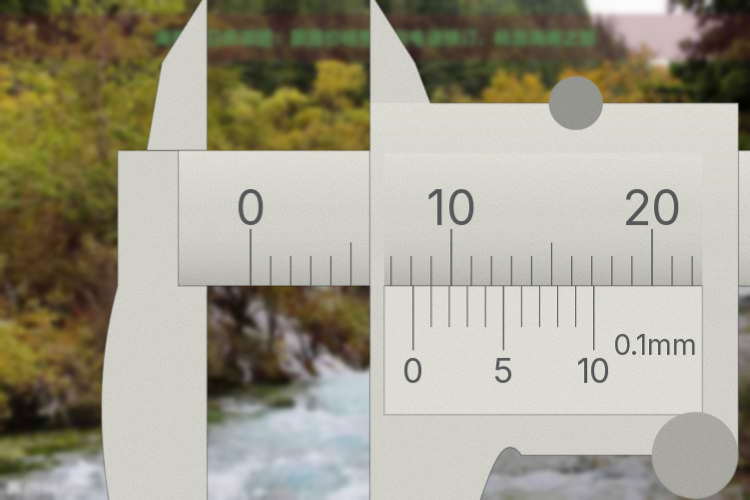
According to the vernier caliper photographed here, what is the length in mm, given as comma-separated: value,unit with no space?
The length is 8.1,mm
